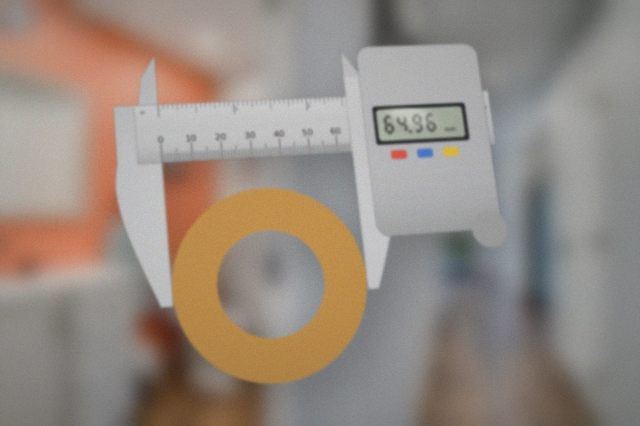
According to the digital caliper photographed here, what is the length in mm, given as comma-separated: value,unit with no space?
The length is 64.96,mm
